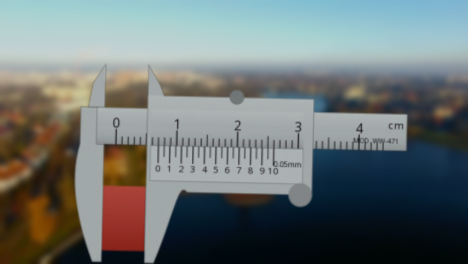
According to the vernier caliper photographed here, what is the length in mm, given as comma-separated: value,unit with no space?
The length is 7.0,mm
